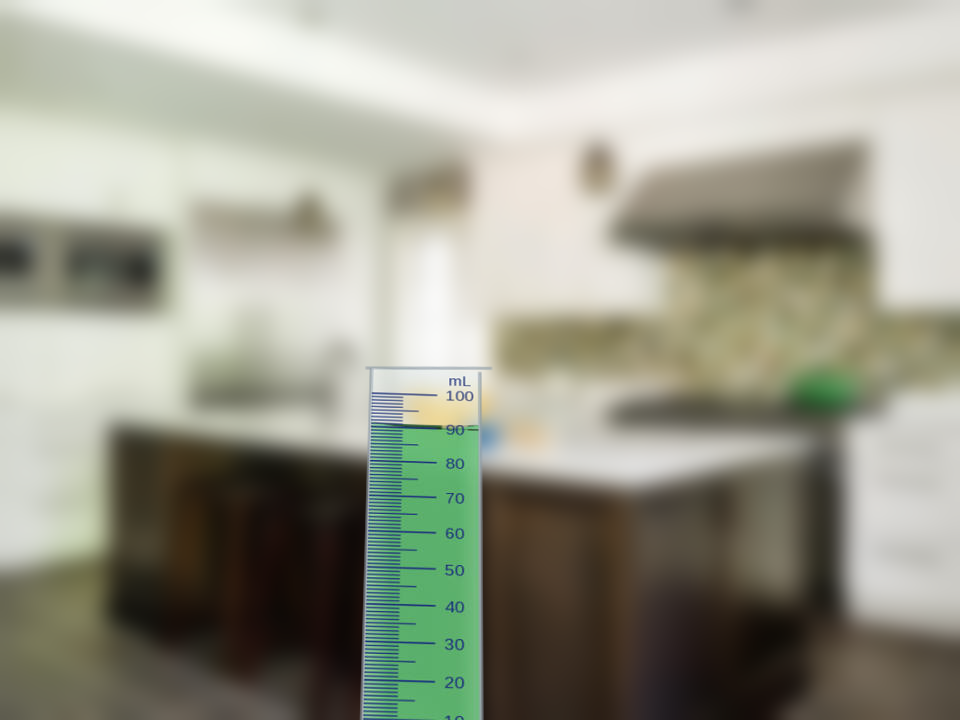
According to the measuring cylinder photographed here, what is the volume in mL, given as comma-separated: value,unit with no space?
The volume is 90,mL
